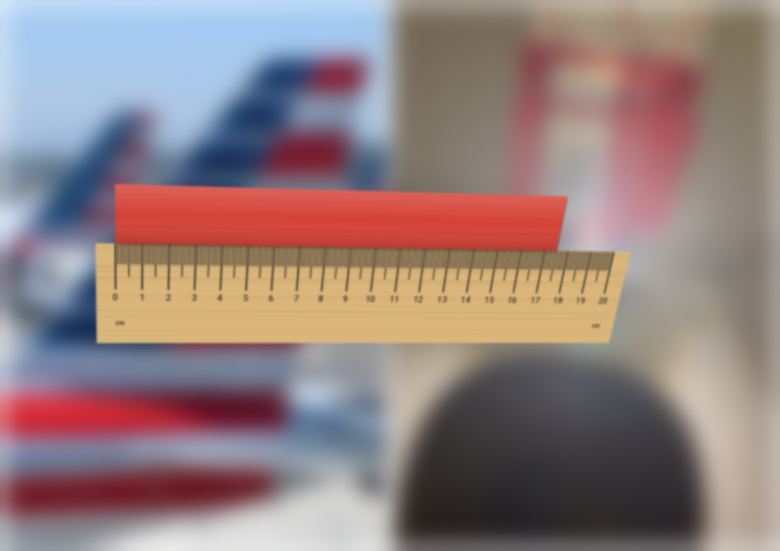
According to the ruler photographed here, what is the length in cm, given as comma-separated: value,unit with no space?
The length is 17.5,cm
